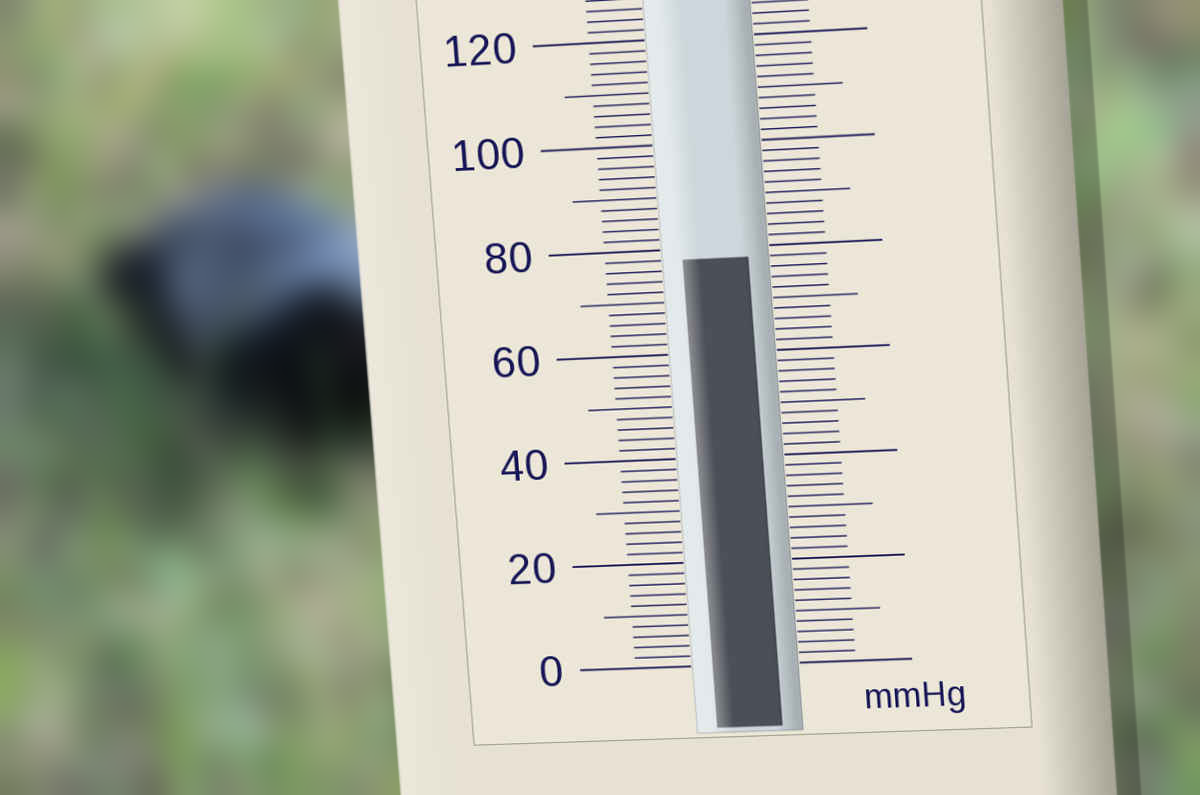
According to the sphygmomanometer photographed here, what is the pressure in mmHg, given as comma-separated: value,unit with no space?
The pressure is 78,mmHg
